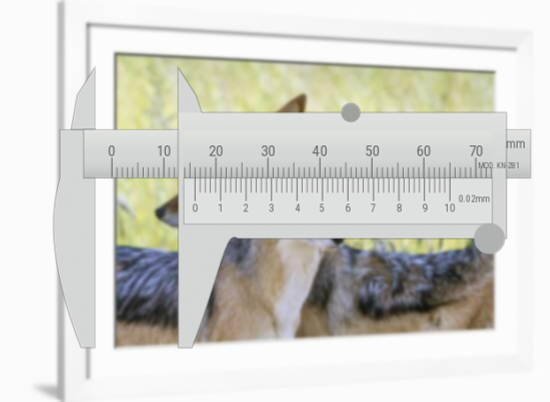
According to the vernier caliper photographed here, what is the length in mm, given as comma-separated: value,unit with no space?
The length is 16.0,mm
